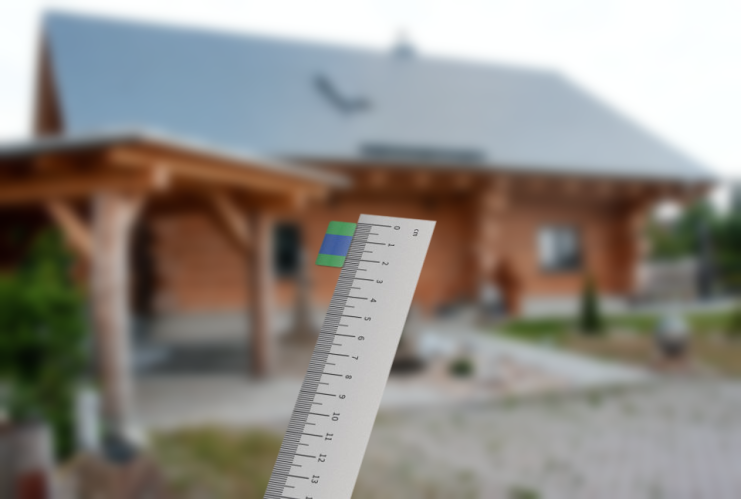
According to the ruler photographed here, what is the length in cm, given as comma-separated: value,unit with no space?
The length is 2.5,cm
